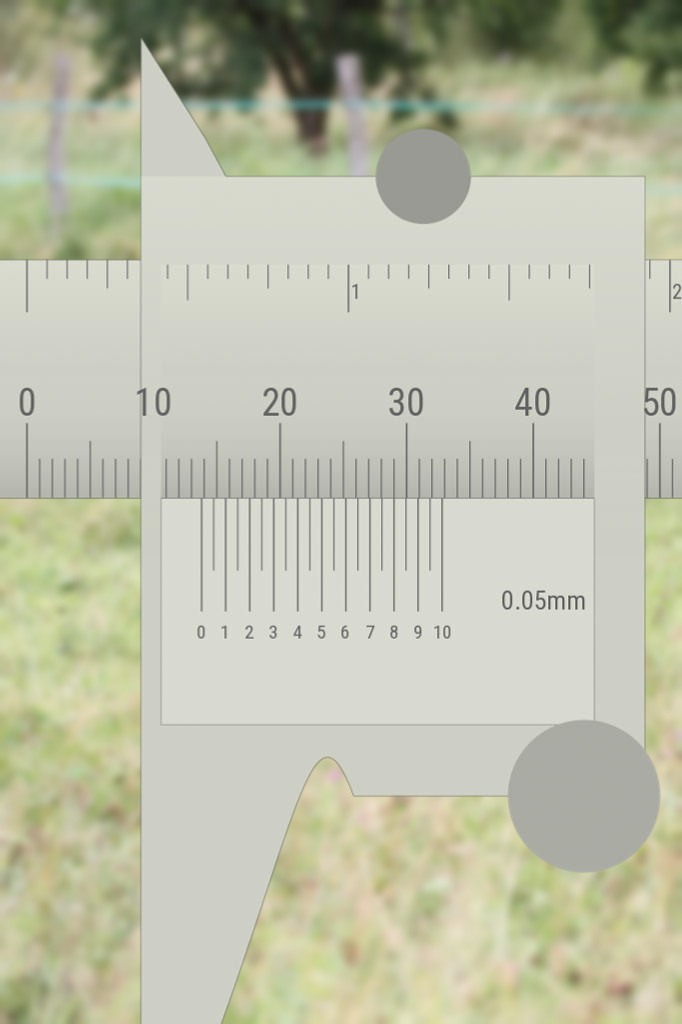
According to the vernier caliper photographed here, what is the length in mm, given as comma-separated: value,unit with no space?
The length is 13.8,mm
